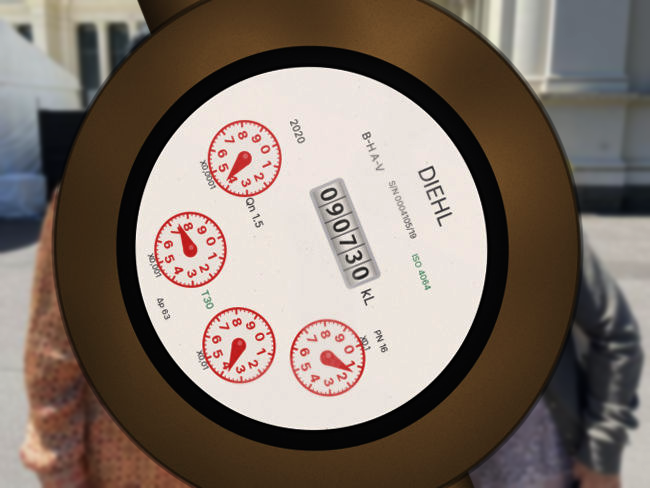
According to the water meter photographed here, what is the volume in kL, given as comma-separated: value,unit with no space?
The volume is 90730.1374,kL
